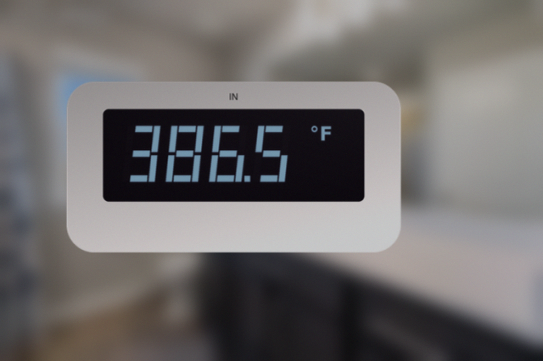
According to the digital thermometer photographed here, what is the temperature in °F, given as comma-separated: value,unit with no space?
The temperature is 386.5,°F
